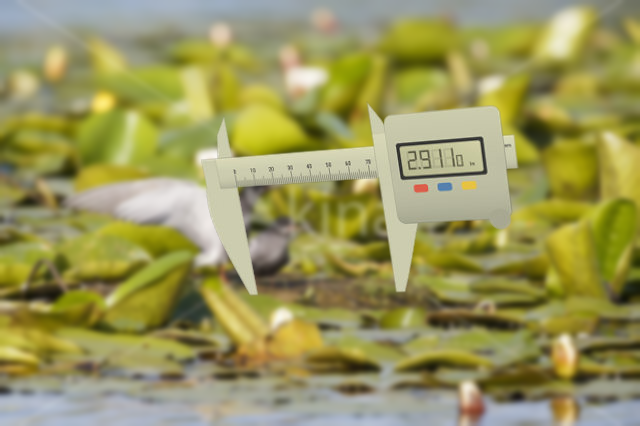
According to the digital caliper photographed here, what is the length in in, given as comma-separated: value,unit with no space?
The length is 2.9110,in
